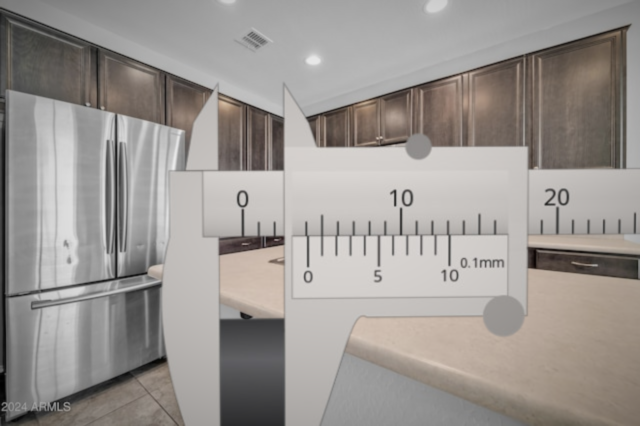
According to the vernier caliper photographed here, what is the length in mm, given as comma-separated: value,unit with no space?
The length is 4.1,mm
